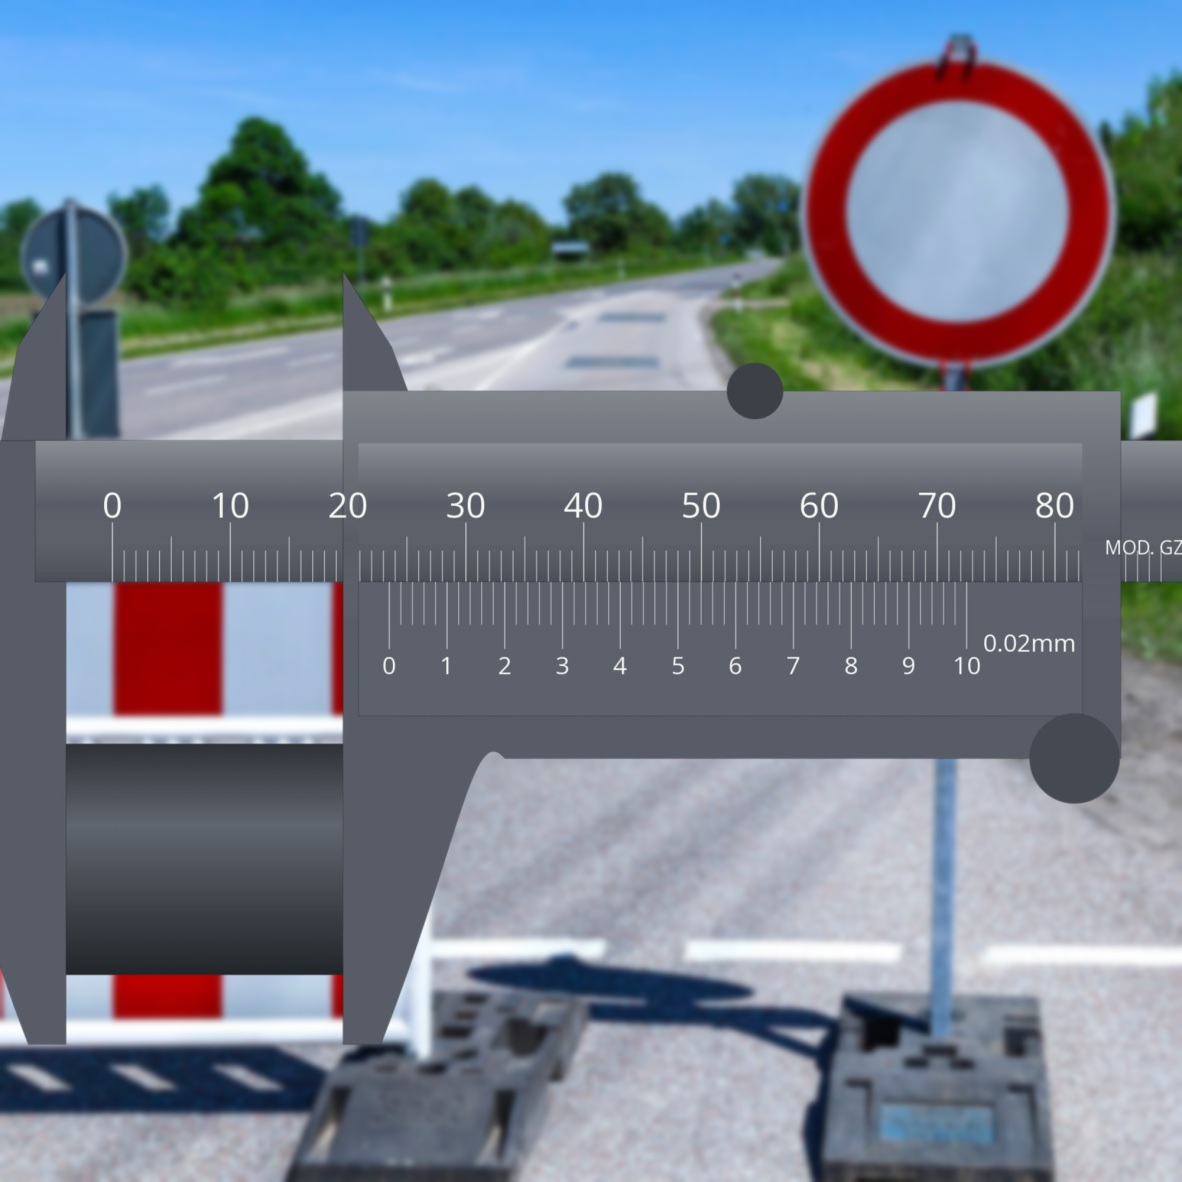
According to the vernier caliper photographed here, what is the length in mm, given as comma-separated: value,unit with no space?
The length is 23.5,mm
